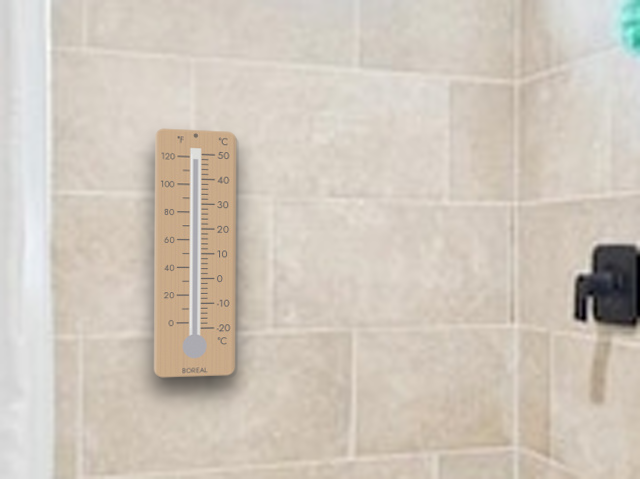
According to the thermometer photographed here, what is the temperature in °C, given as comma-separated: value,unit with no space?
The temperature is 48,°C
